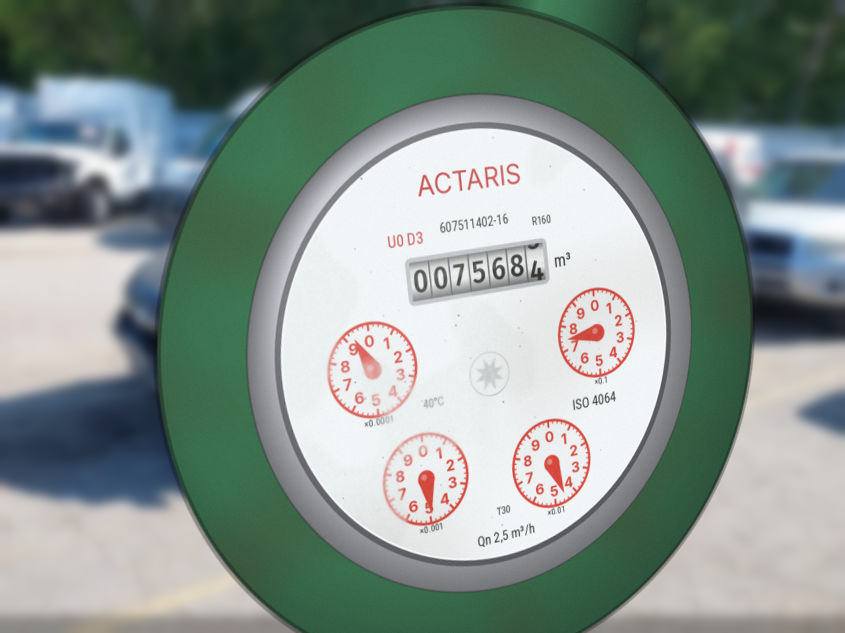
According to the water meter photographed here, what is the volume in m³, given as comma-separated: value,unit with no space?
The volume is 75683.7449,m³
